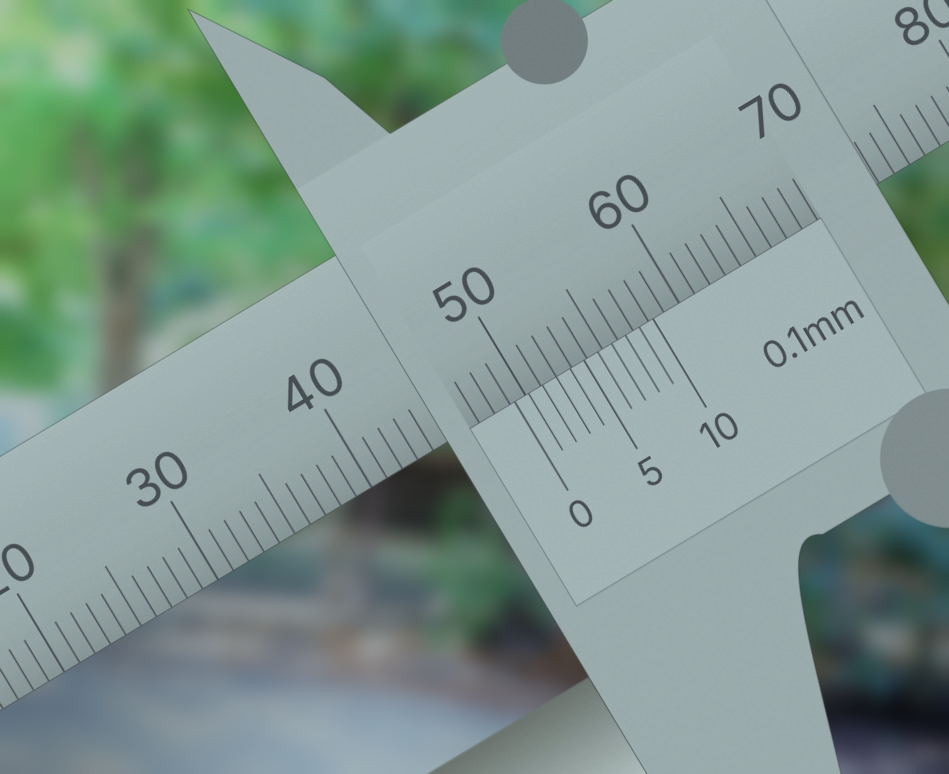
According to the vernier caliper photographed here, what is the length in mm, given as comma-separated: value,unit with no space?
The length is 49.3,mm
